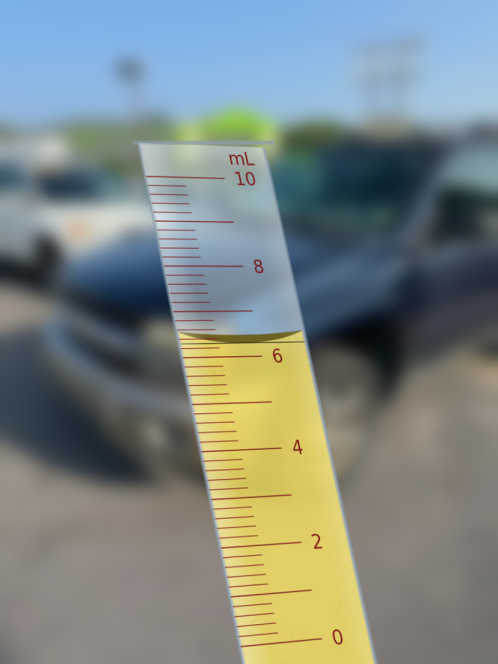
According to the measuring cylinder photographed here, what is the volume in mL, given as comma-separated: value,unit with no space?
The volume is 6.3,mL
